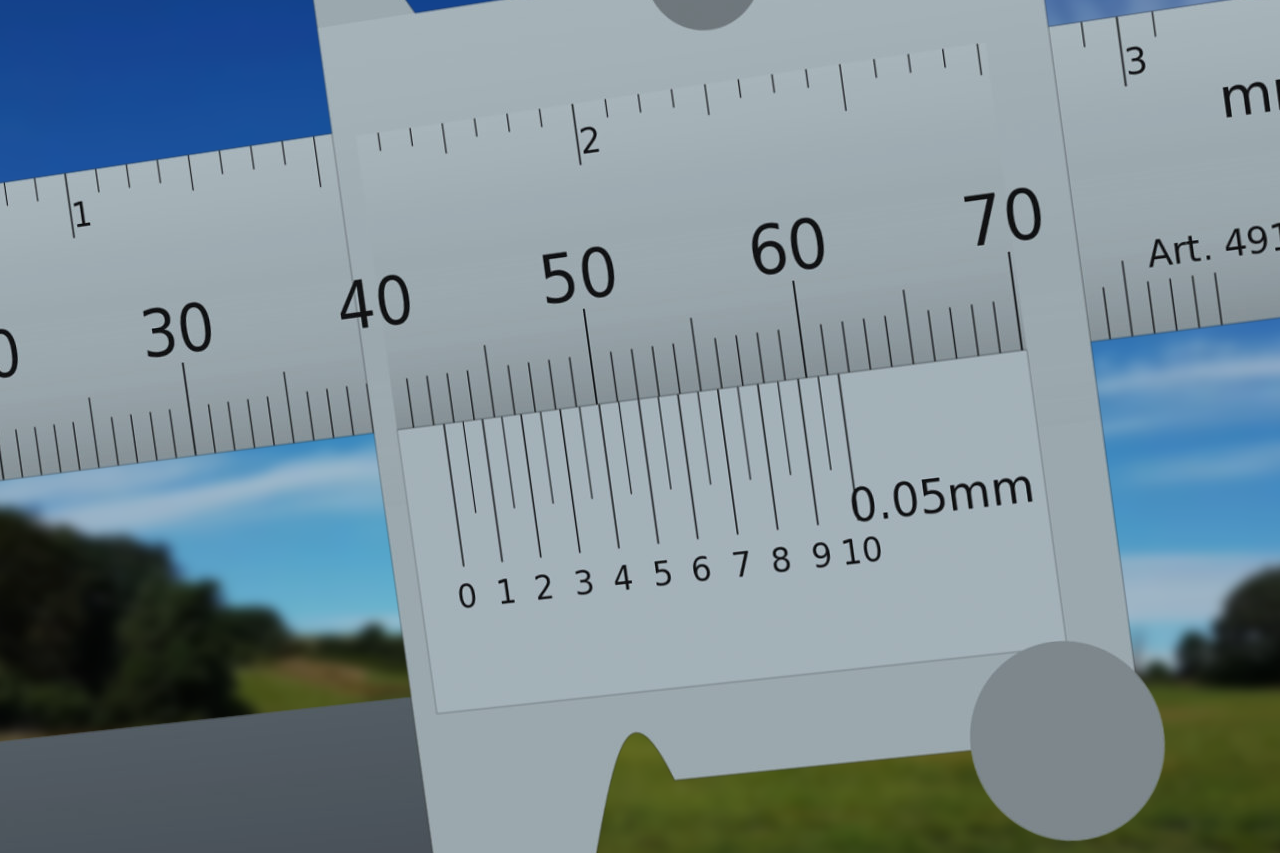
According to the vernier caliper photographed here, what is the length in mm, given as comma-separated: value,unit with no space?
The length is 42.5,mm
